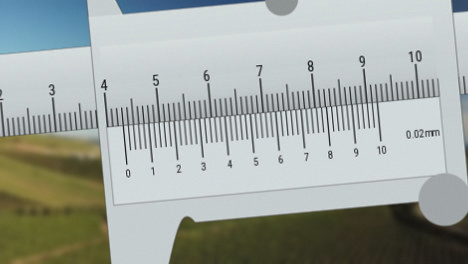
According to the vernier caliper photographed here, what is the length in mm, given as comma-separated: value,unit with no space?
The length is 43.0,mm
